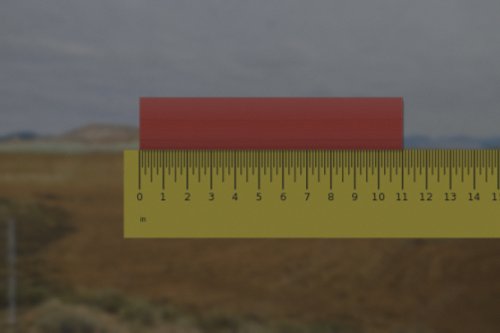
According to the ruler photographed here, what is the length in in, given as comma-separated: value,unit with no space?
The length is 11,in
